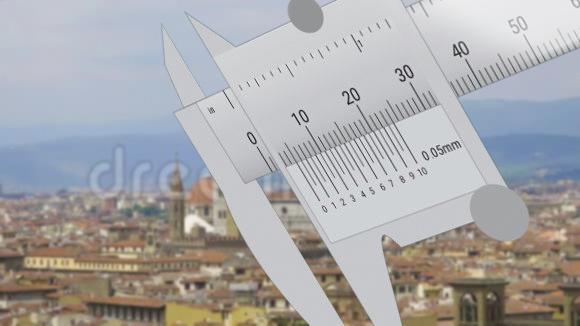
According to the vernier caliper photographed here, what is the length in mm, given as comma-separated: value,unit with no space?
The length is 5.0,mm
